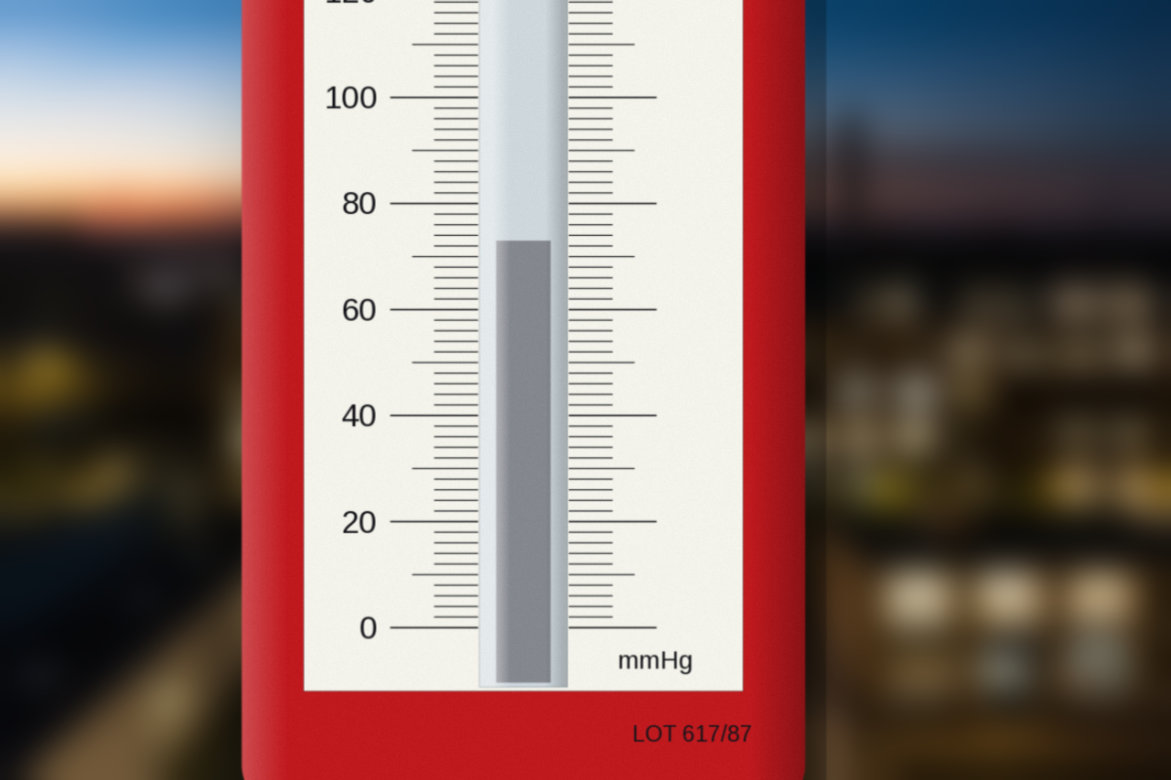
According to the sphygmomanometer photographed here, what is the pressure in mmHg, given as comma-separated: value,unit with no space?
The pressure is 73,mmHg
